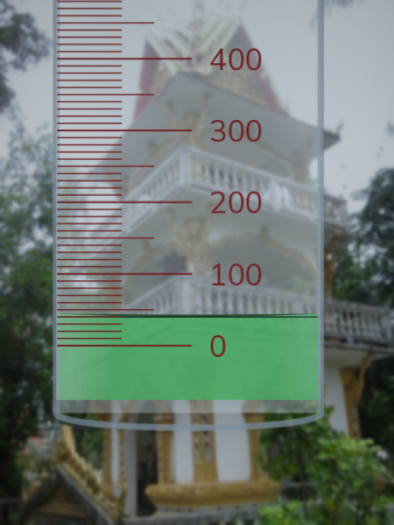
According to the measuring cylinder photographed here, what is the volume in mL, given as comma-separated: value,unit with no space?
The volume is 40,mL
